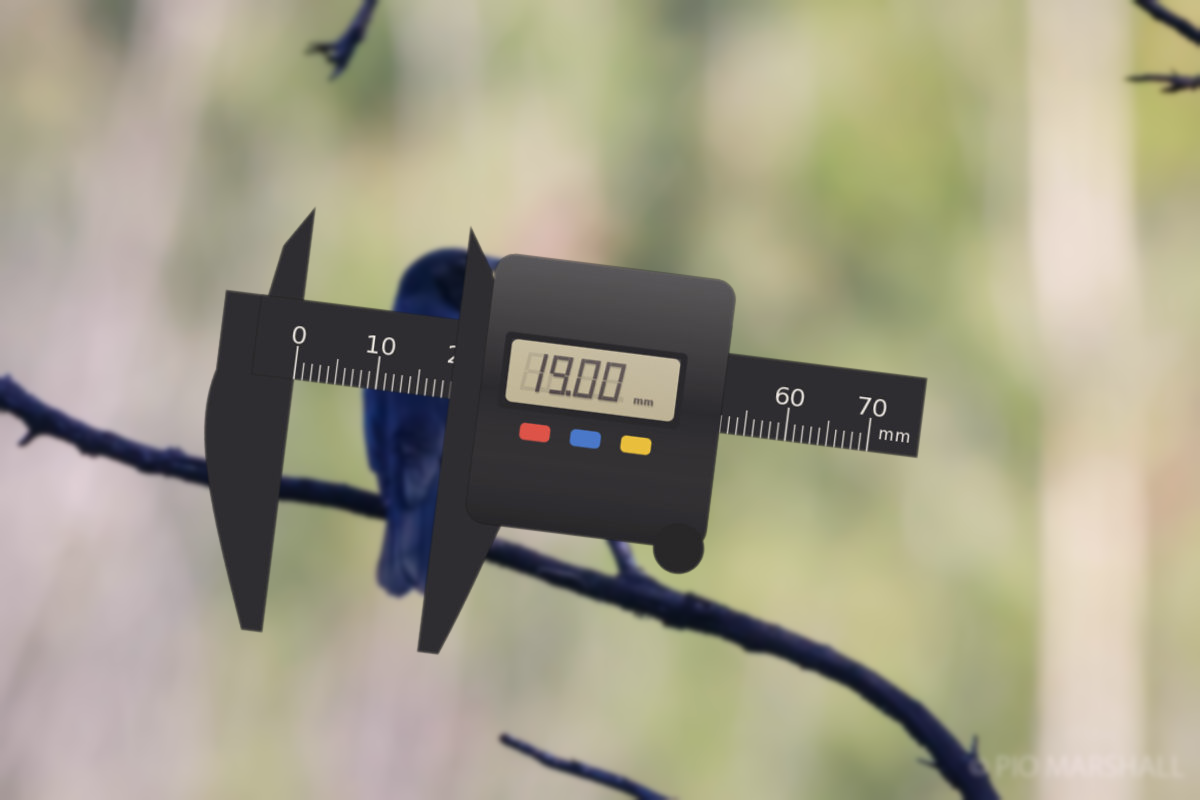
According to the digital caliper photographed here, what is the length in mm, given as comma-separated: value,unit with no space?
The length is 19.00,mm
